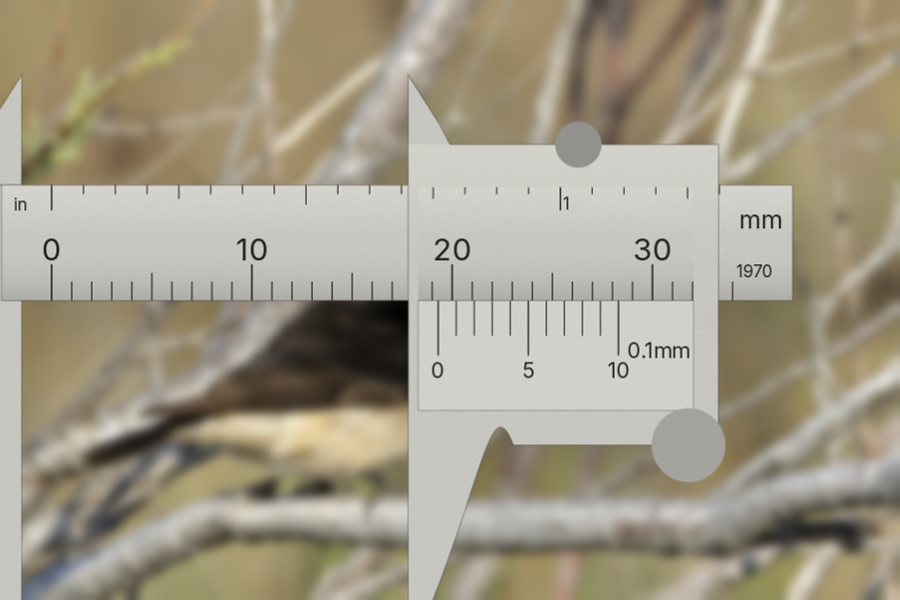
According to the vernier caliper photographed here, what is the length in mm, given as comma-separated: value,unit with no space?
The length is 19.3,mm
